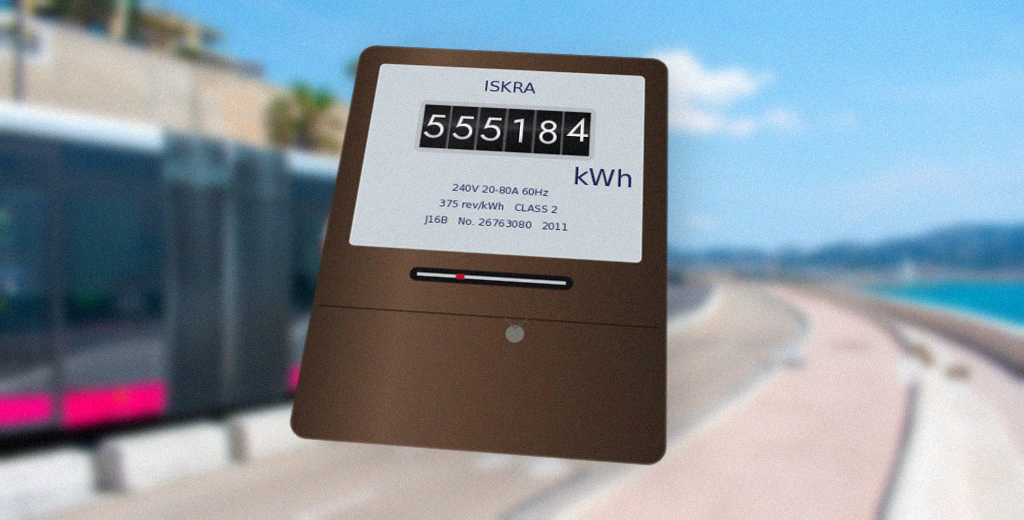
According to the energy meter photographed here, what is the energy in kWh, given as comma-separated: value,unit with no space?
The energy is 555184,kWh
